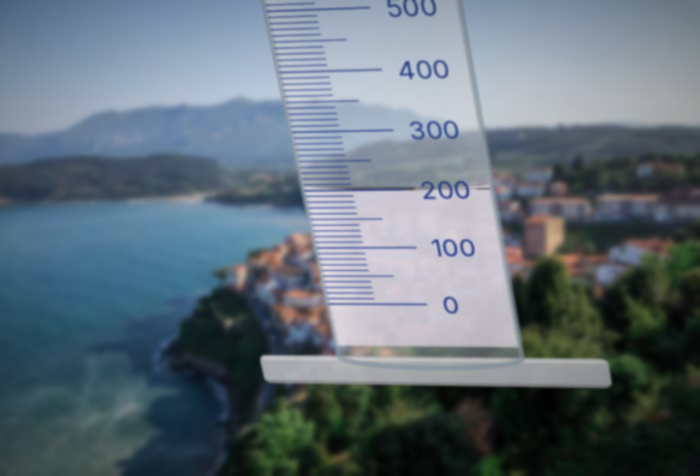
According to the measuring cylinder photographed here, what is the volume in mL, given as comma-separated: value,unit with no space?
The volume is 200,mL
